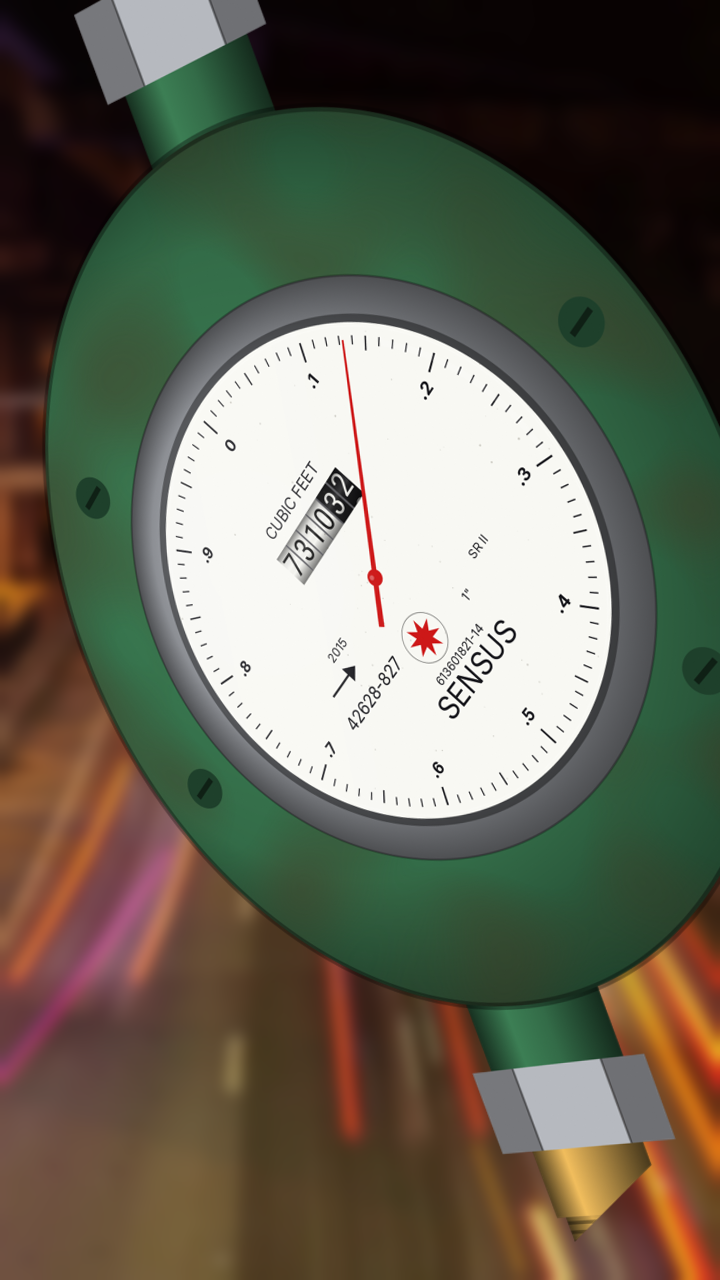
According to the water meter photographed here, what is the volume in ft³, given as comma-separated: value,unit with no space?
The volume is 731032.13,ft³
